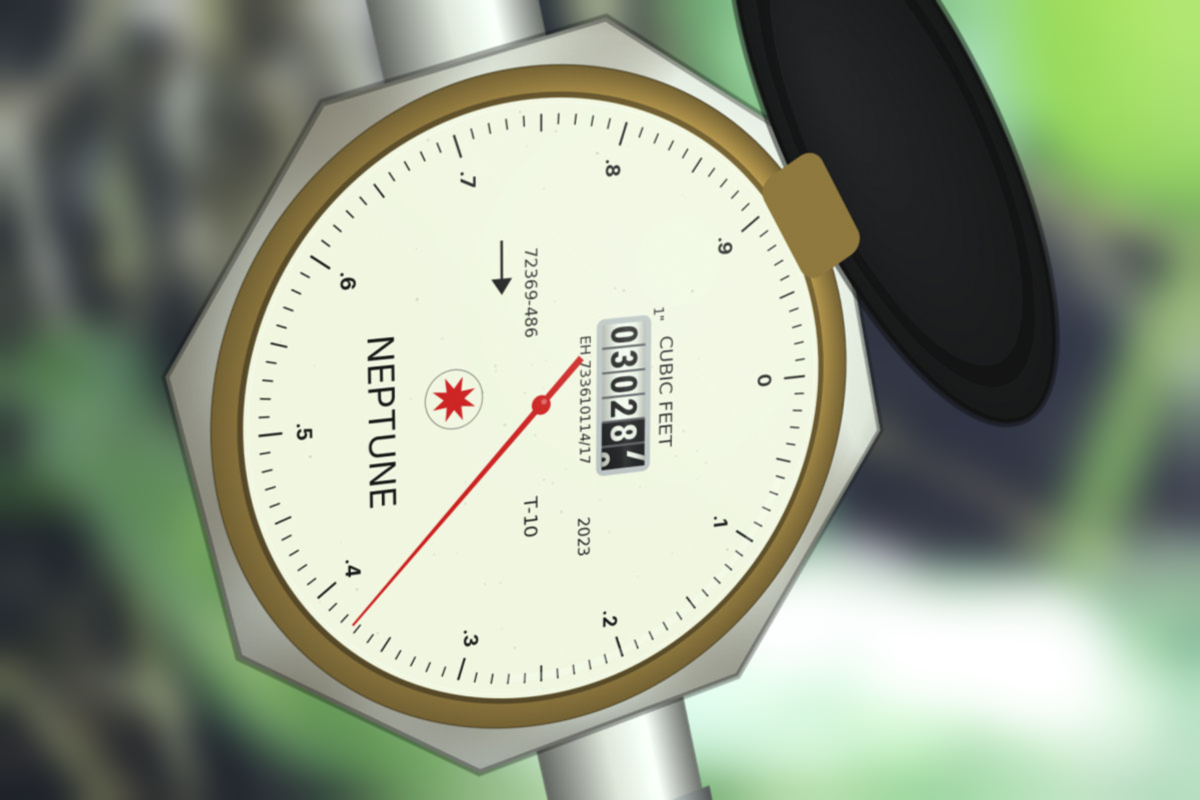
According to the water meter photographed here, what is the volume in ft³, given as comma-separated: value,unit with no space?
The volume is 30287.37,ft³
